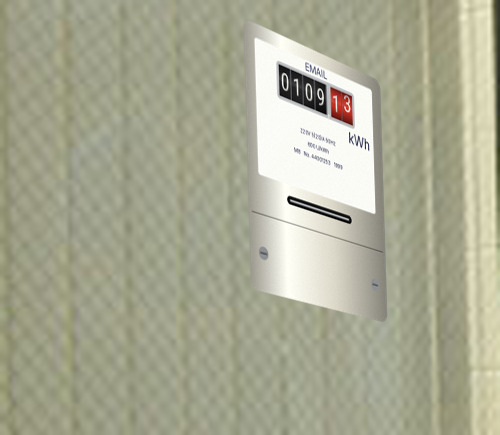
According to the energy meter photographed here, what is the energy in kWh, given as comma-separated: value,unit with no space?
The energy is 109.13,kWh
